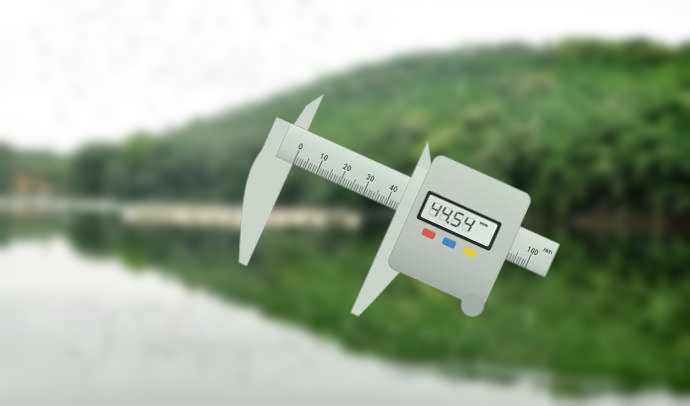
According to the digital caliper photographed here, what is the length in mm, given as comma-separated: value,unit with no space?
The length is 44.54,mm
